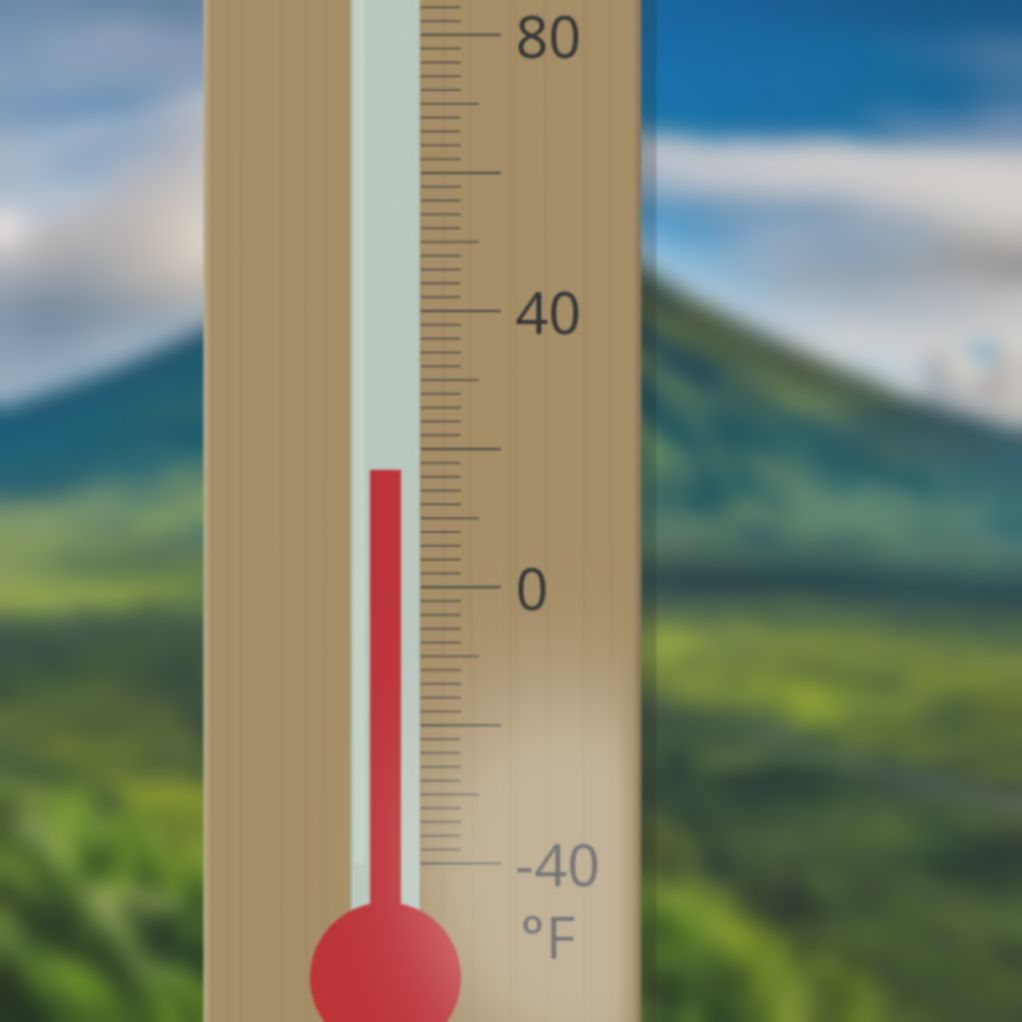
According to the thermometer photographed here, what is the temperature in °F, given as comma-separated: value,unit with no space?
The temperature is 17,°F
